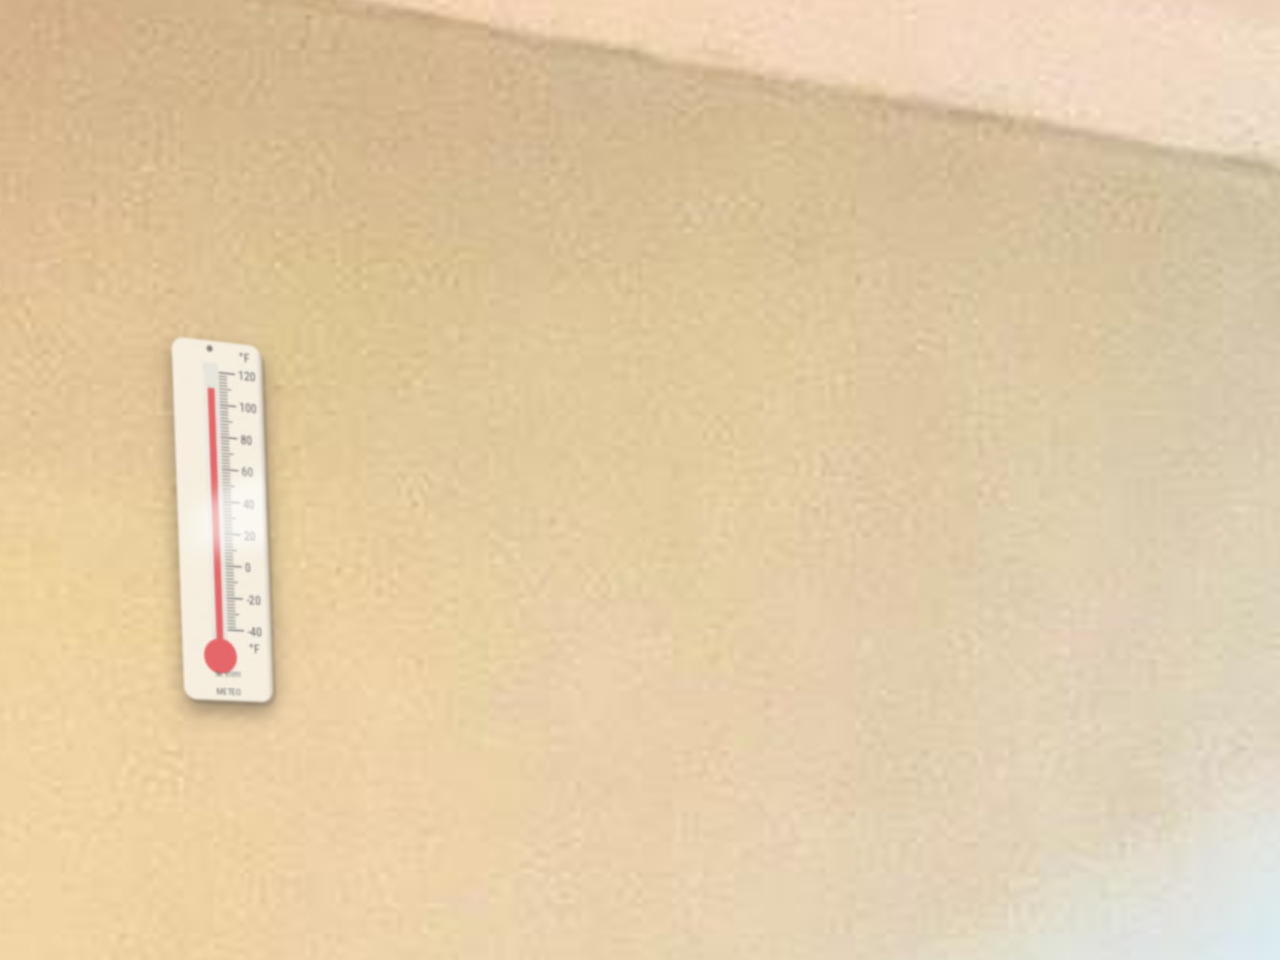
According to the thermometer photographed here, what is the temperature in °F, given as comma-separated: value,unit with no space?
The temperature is 110,°F
